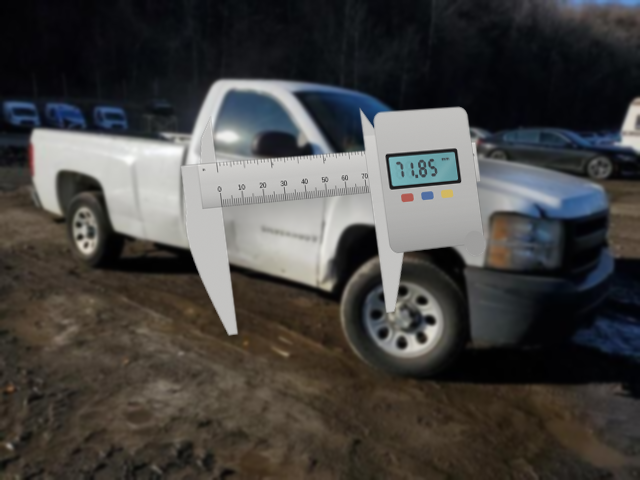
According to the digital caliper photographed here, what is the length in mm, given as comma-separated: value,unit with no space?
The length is 71.85,mm
